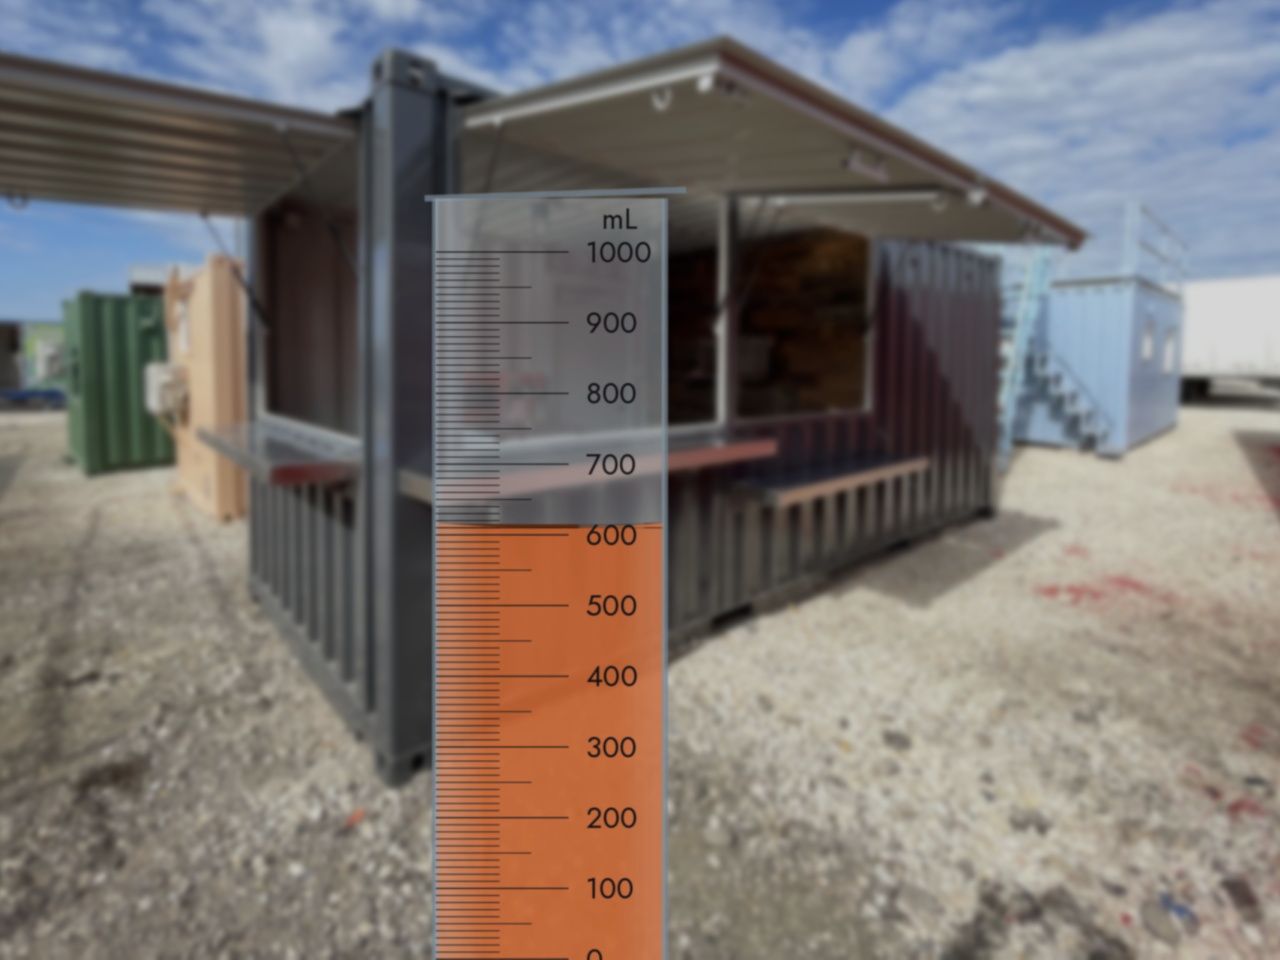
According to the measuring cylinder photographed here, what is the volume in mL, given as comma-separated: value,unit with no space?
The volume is 610,mL
